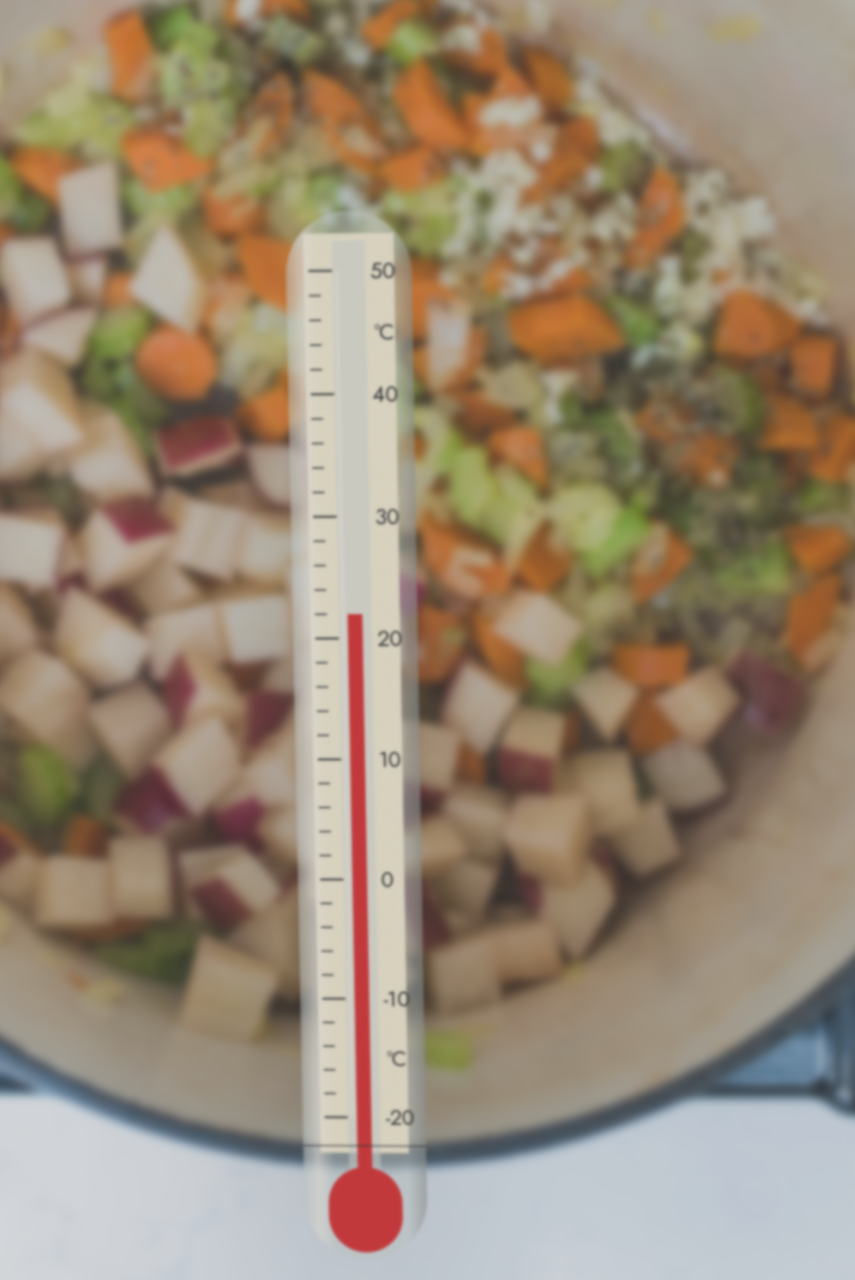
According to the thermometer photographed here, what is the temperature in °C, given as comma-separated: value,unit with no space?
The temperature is 22,°C
